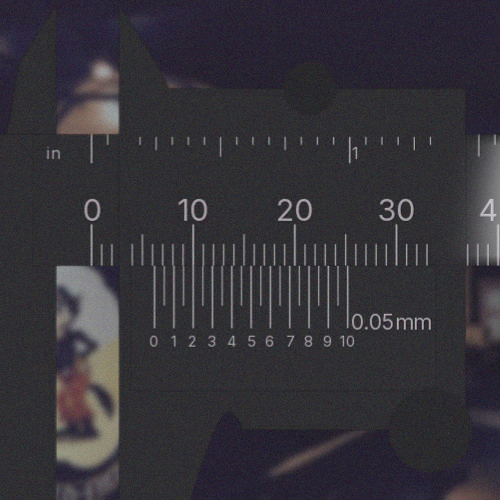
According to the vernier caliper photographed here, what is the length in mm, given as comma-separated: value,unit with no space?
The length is 6.2,mm
